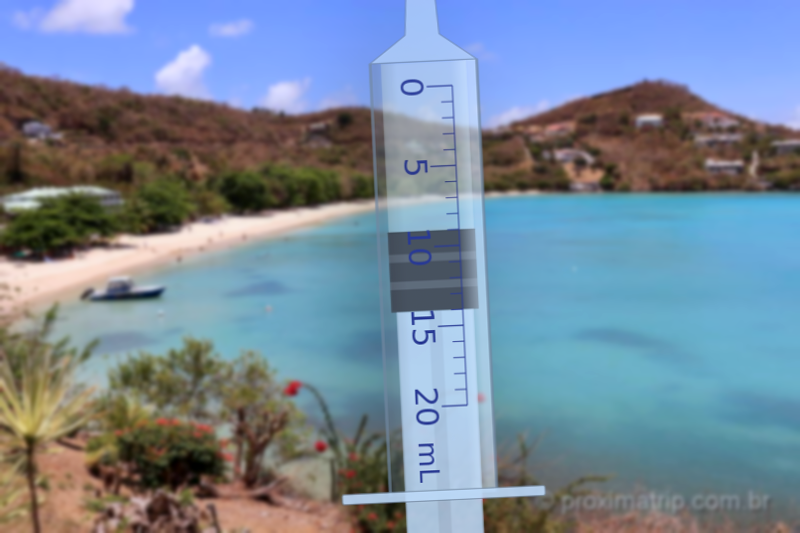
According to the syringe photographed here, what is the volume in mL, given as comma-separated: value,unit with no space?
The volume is 9,mL
